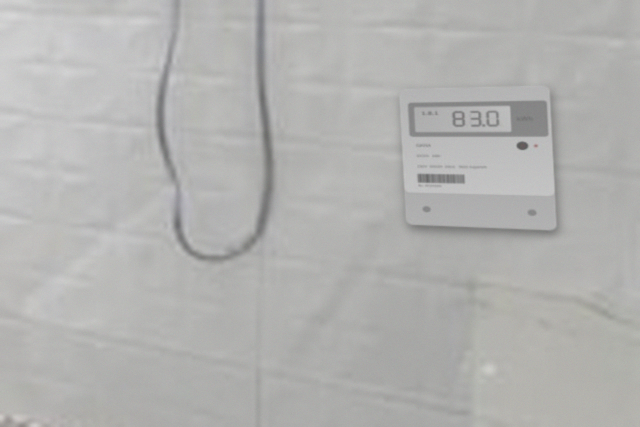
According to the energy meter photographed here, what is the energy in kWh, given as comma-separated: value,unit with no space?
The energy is 83.0,kWh
